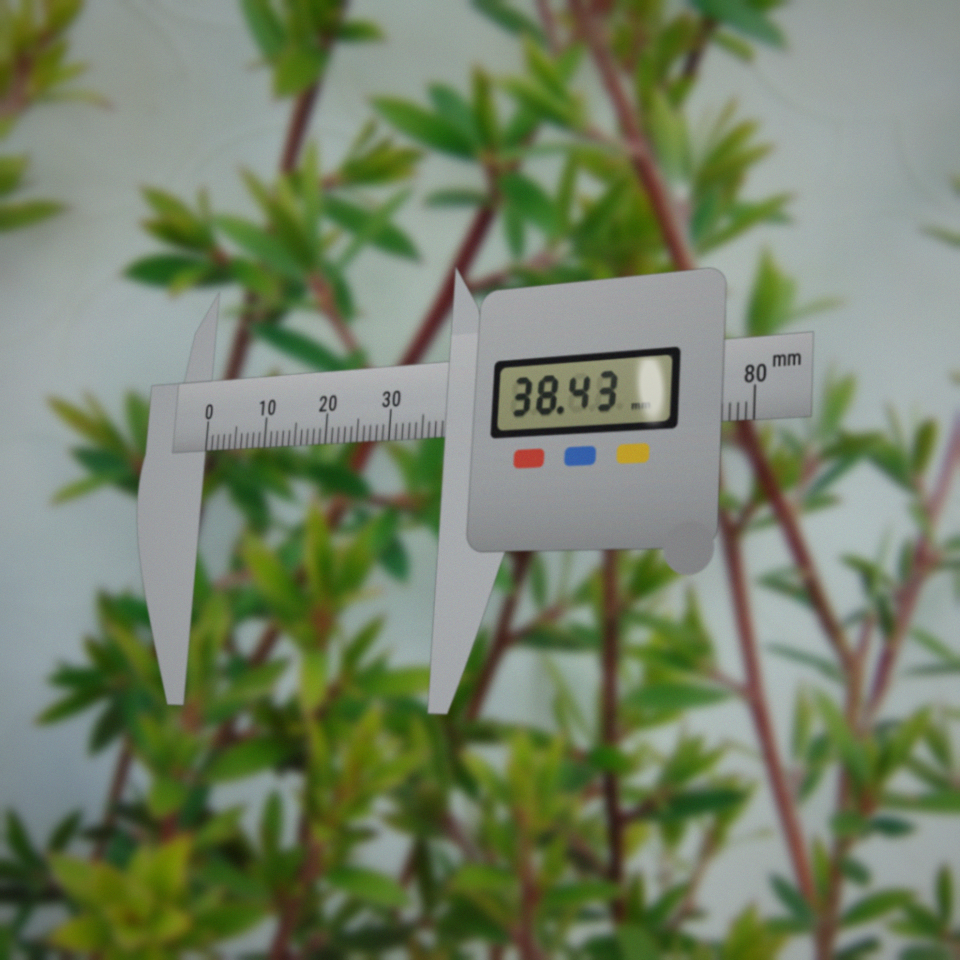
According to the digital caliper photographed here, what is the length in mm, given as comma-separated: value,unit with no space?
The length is 38.43,mm
